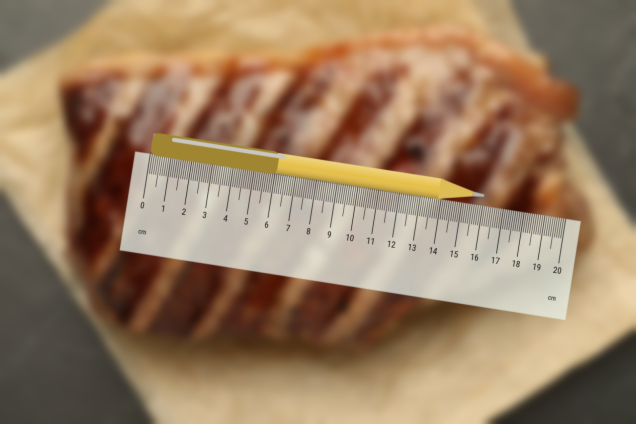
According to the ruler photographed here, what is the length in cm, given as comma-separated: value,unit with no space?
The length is 16,cm
